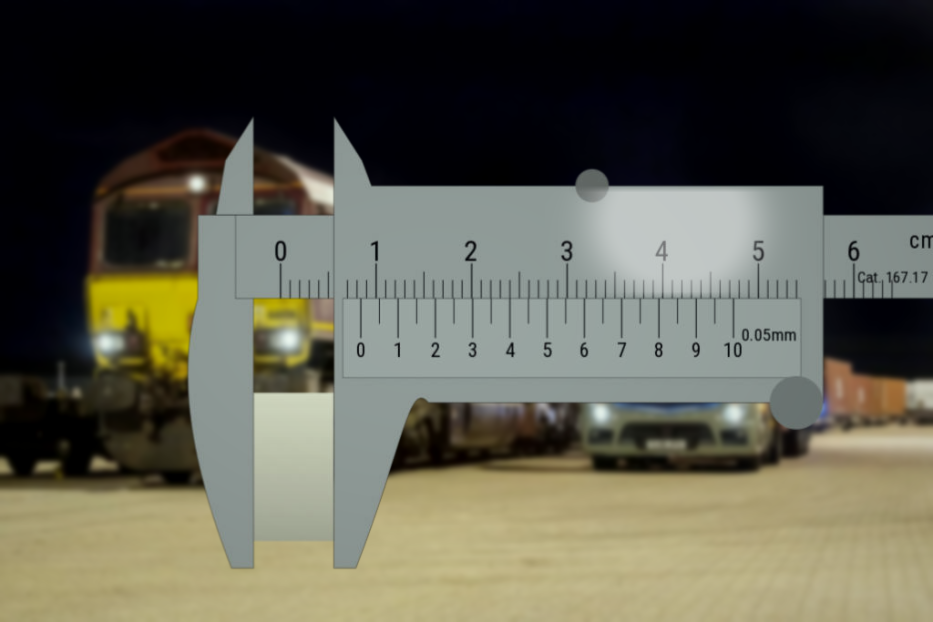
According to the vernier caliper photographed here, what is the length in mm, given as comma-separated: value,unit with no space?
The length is 8.4,mm
